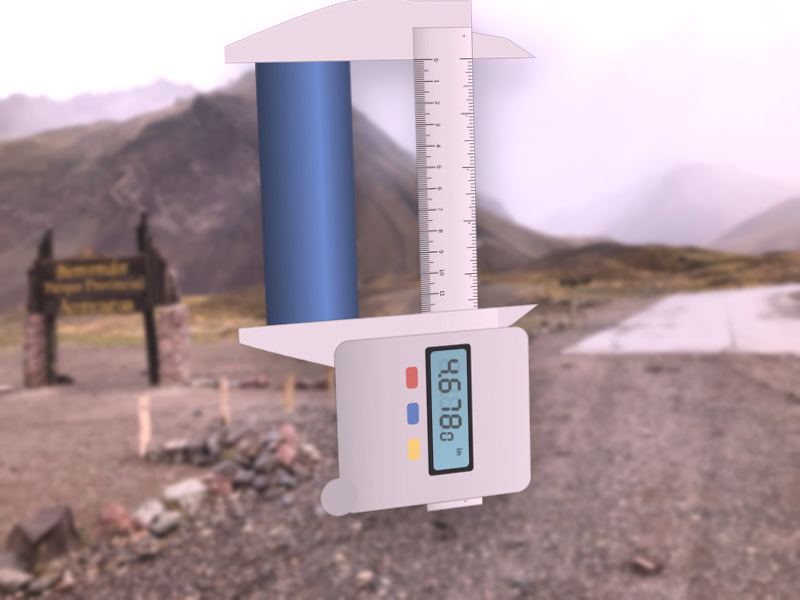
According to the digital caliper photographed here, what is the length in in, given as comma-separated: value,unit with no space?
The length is 4.6780,in
